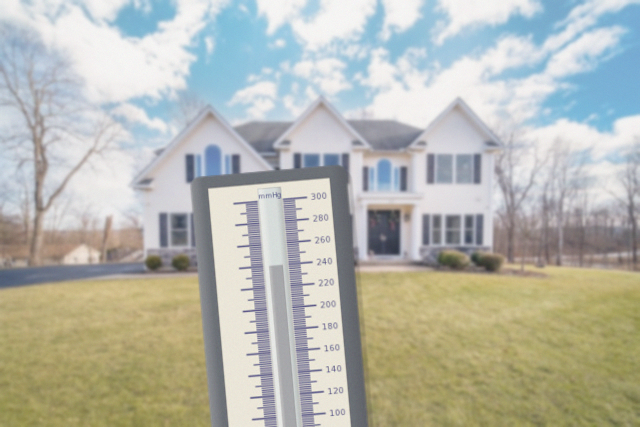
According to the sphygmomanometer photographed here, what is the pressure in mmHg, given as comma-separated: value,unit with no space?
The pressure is 240,mmHg
